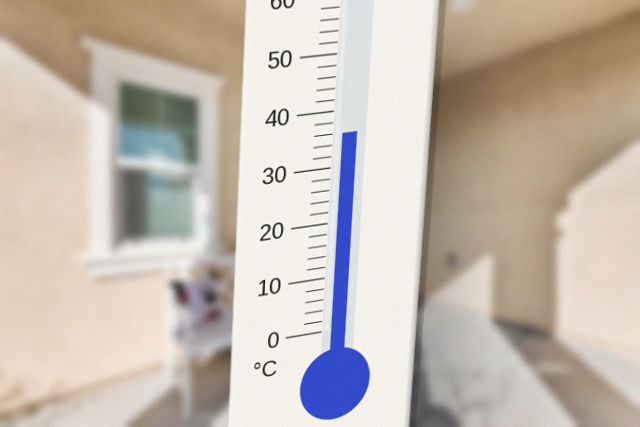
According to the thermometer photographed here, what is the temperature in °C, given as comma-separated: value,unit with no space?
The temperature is 36,°C
